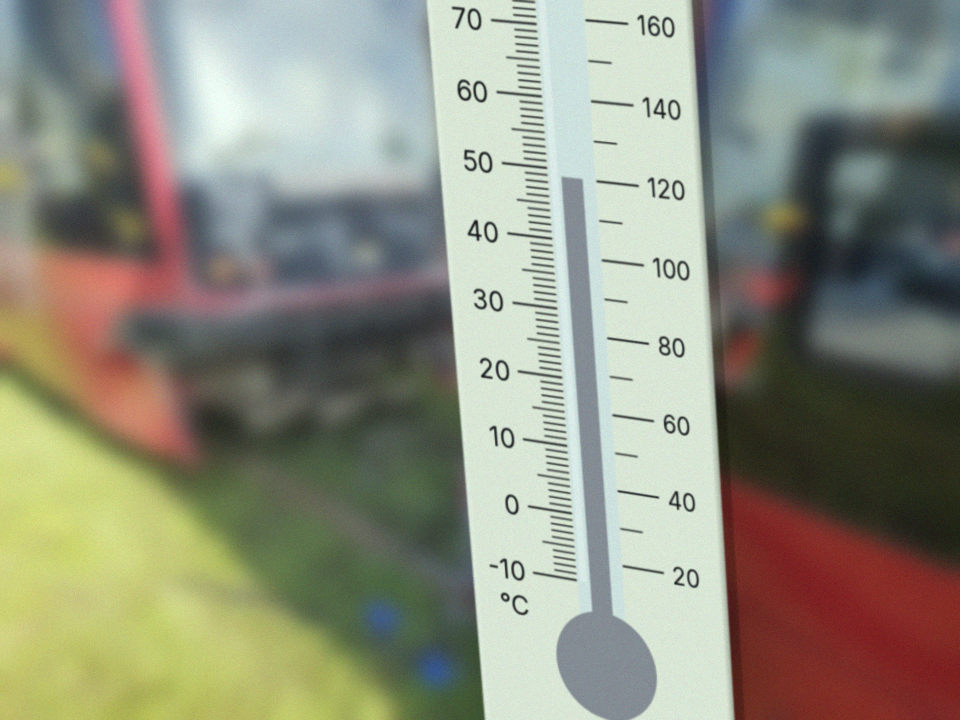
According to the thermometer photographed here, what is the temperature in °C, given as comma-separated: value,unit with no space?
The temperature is 49,°C
